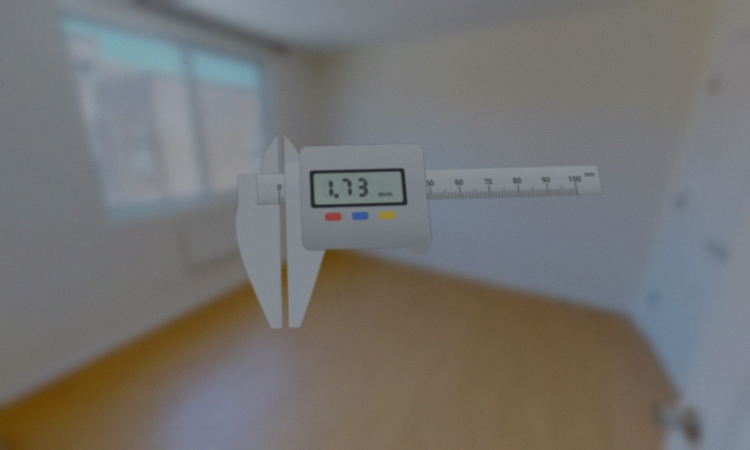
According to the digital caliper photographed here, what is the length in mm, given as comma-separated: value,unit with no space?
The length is 1.73,mm
